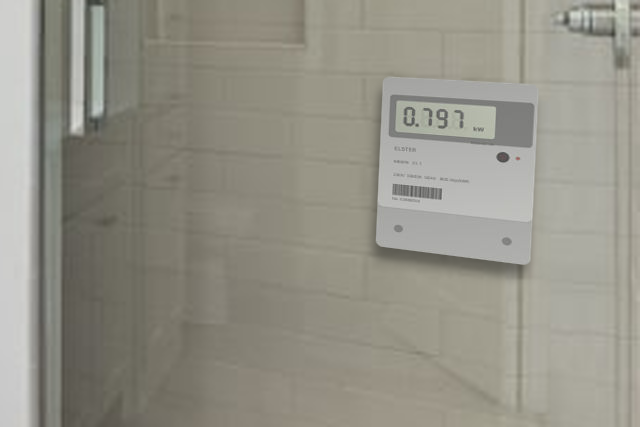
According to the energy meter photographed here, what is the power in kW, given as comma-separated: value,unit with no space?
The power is 0.797,kW
